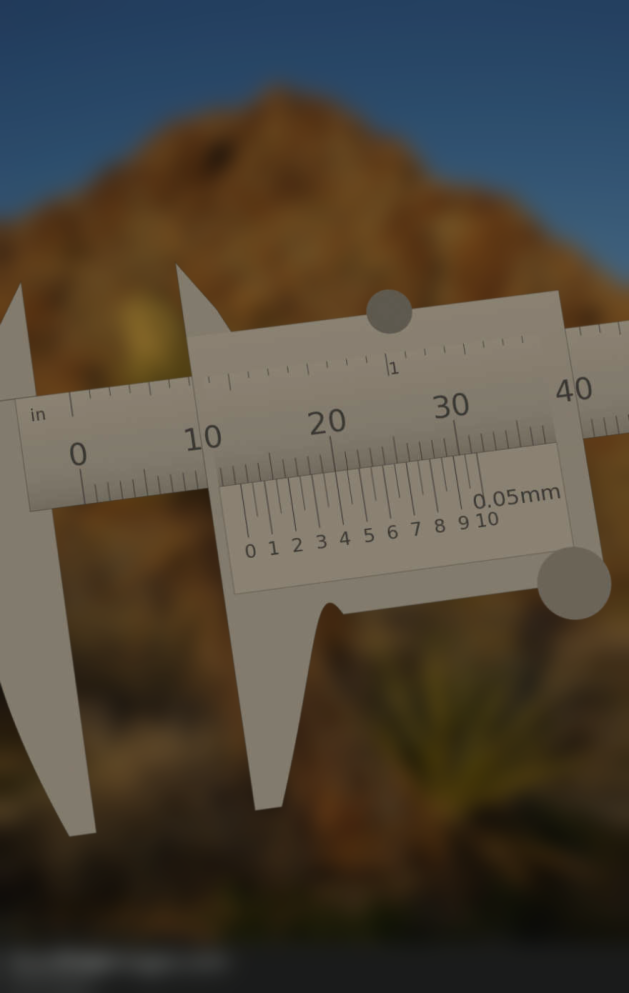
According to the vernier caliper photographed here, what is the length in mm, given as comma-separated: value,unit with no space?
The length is 12.4,mm
